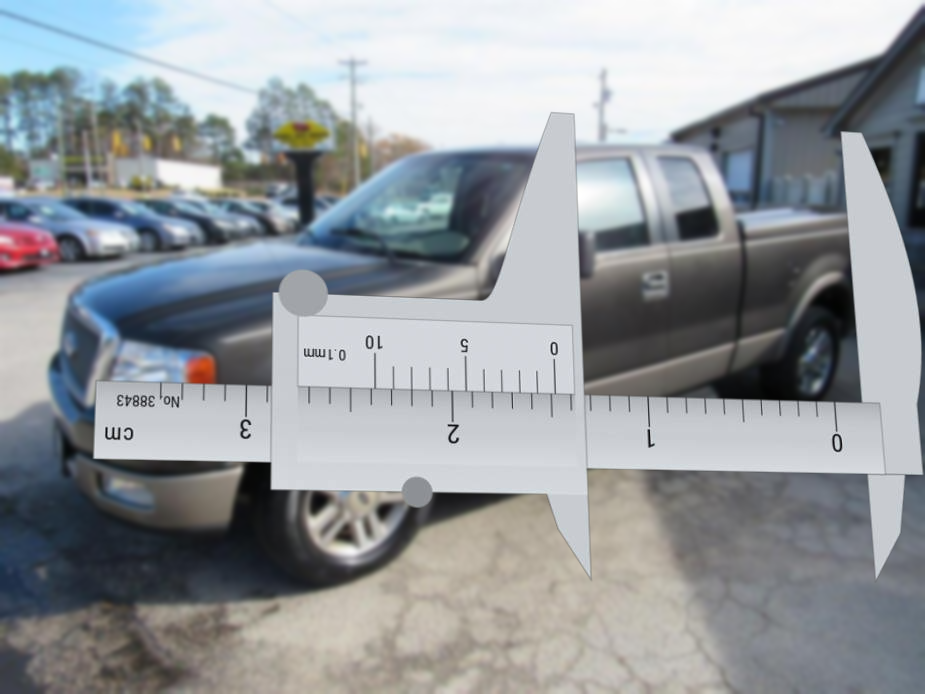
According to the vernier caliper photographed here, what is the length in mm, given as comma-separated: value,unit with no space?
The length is 14.8,mm
